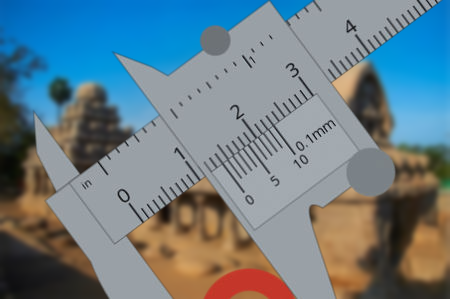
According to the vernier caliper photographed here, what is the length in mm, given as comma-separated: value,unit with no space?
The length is 14.0,mm
